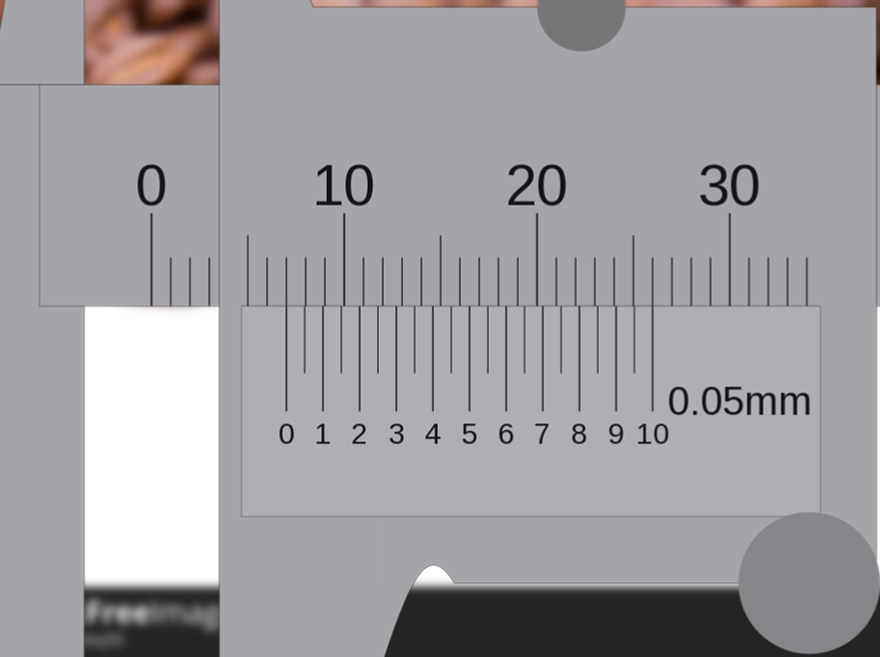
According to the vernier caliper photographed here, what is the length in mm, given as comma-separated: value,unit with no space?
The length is 7.0,mm
